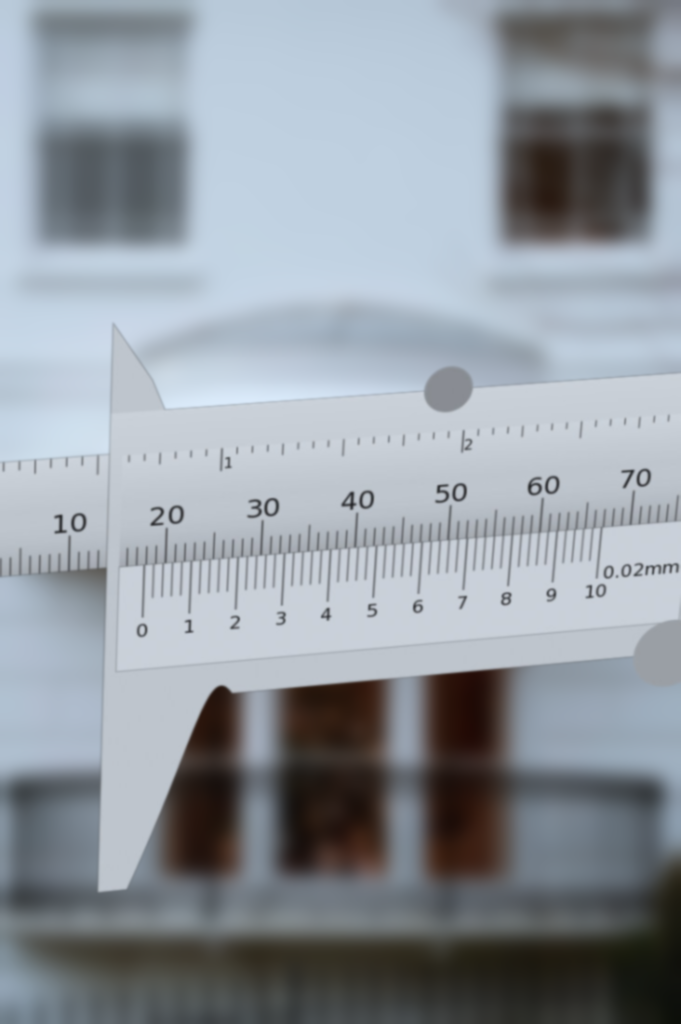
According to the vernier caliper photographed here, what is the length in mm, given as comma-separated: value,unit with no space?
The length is 17.8,mm
